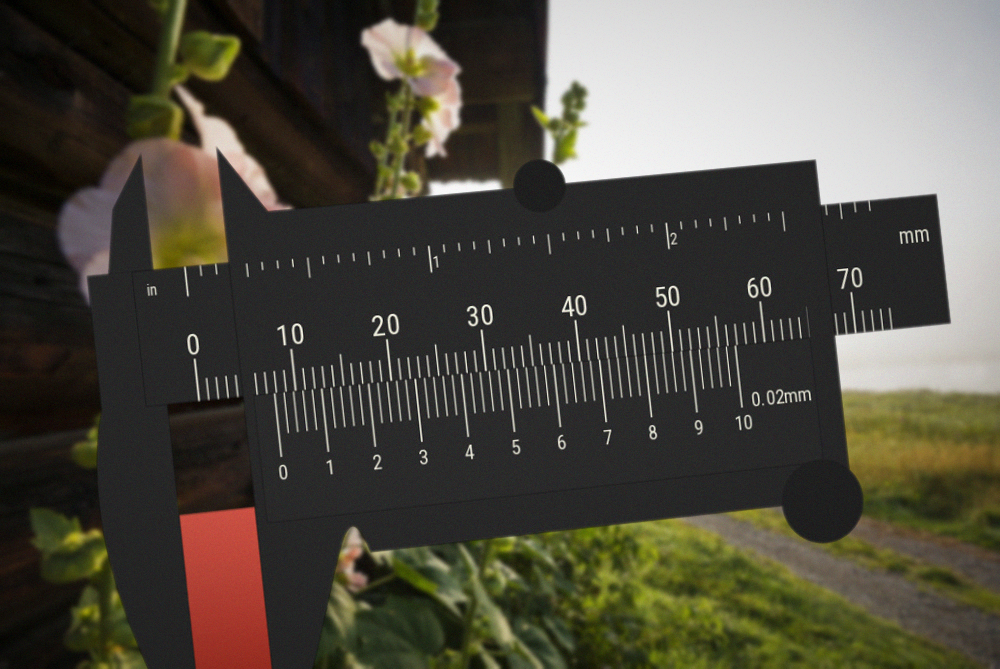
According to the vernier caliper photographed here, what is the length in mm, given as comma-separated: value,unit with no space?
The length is 7.8,mm
